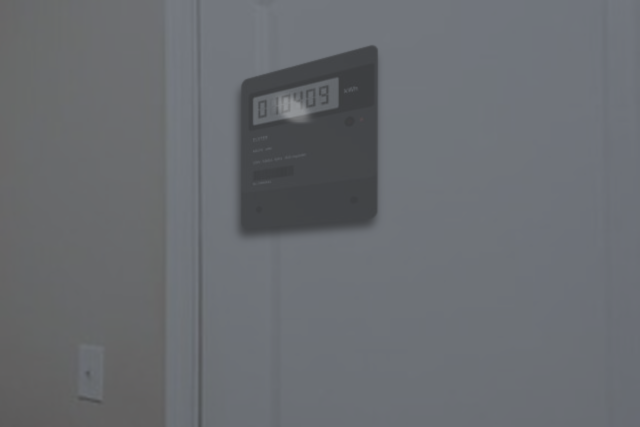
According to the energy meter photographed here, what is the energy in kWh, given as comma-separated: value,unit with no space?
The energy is 10409,kWh
